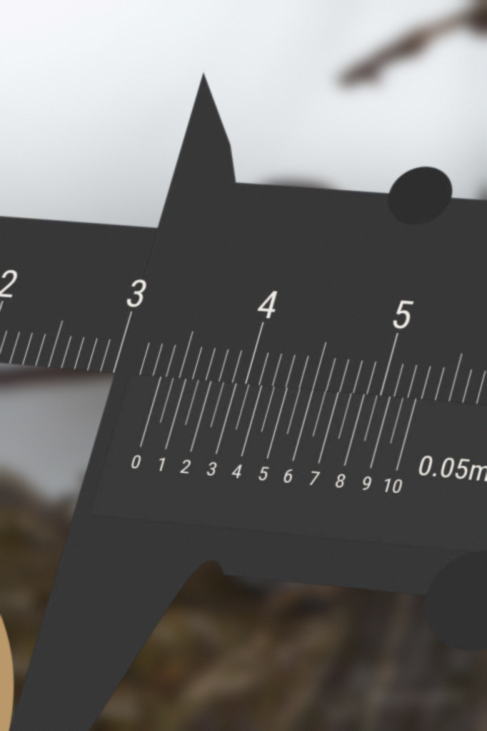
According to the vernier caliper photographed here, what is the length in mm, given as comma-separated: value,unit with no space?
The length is 33.6,mm
